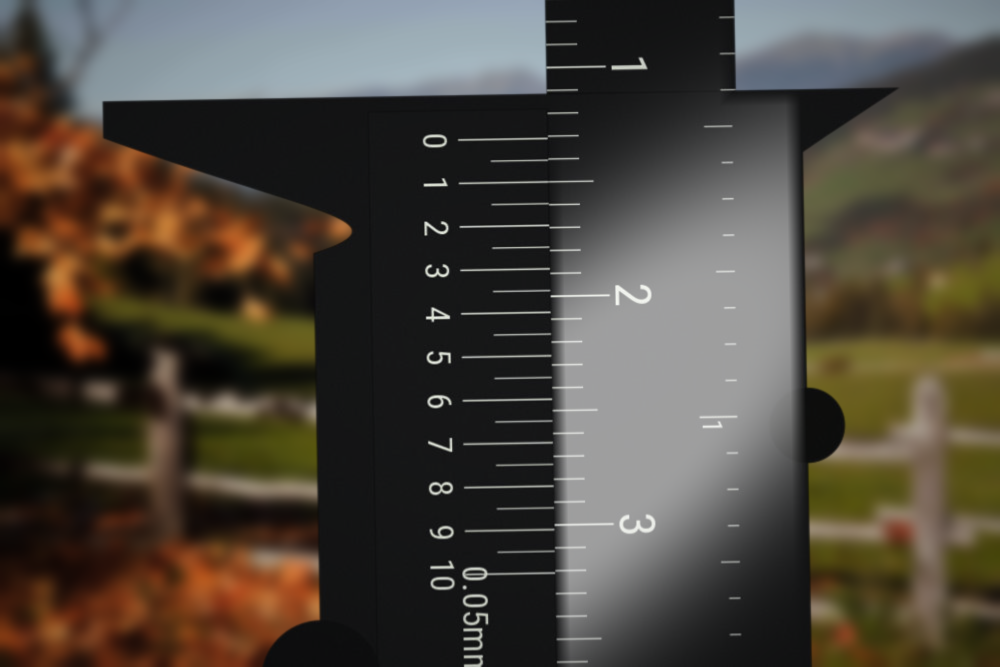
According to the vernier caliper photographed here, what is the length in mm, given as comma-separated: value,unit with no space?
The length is 13.1,mm
